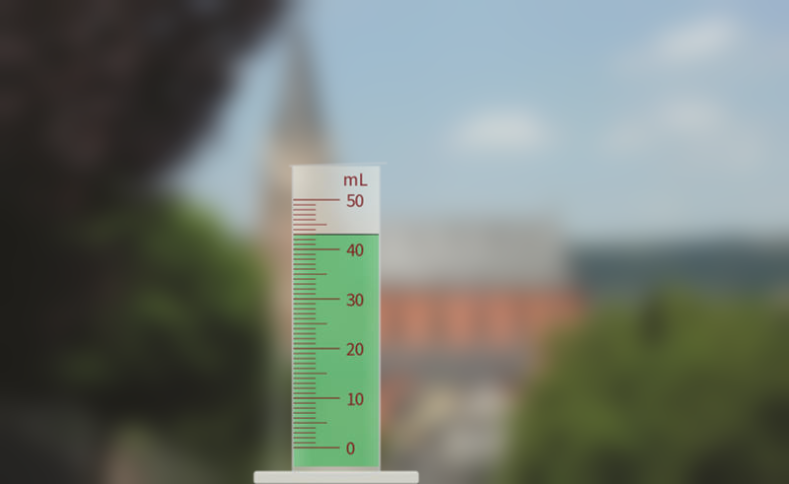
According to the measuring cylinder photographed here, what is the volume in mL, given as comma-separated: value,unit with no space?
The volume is 43,mL
